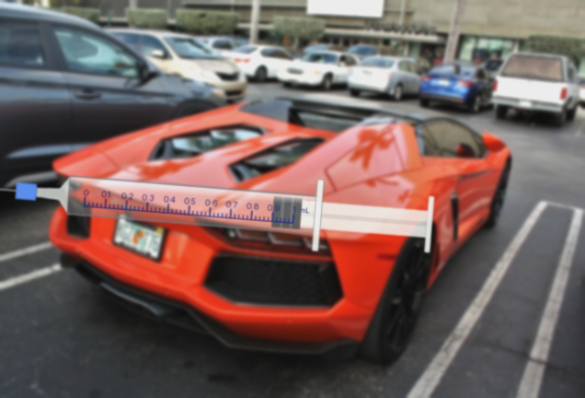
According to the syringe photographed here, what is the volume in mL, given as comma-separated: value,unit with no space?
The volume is 0.9,mL
